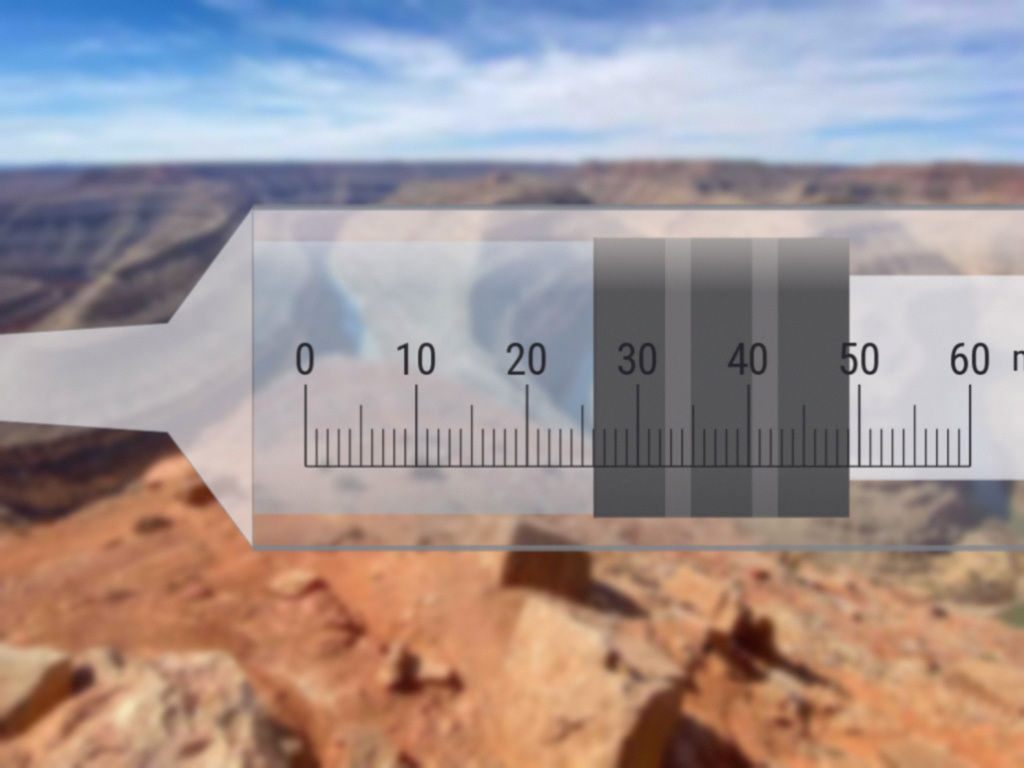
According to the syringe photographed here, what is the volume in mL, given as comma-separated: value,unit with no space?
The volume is 26,mL
